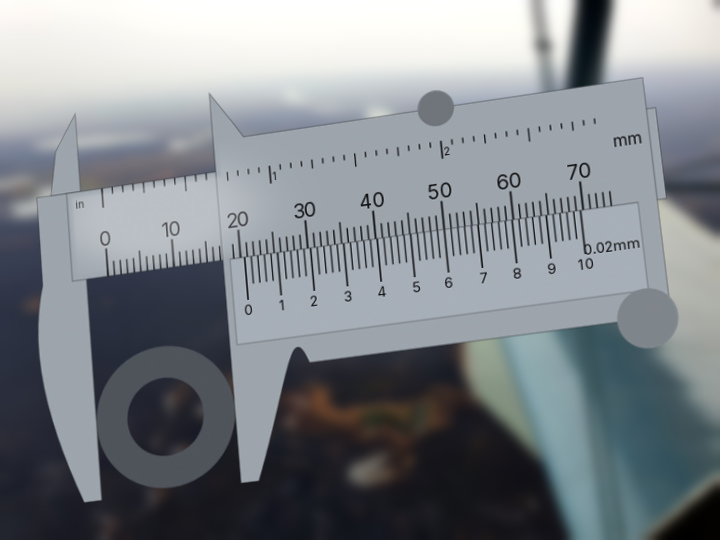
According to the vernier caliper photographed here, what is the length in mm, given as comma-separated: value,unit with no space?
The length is 20.6,mm
